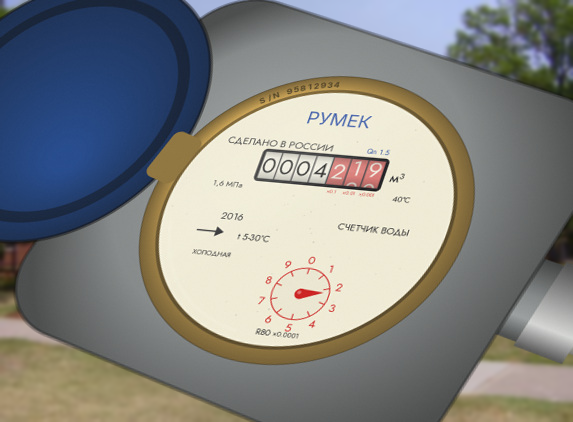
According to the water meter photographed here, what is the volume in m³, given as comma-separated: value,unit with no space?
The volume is 4.2192,m³
